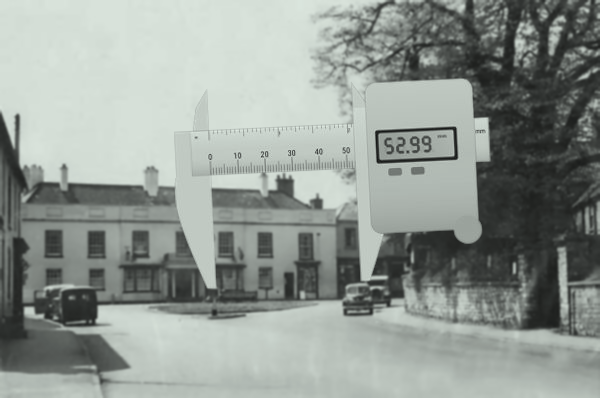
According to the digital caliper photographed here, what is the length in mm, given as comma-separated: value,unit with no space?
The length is 52.99,mm
